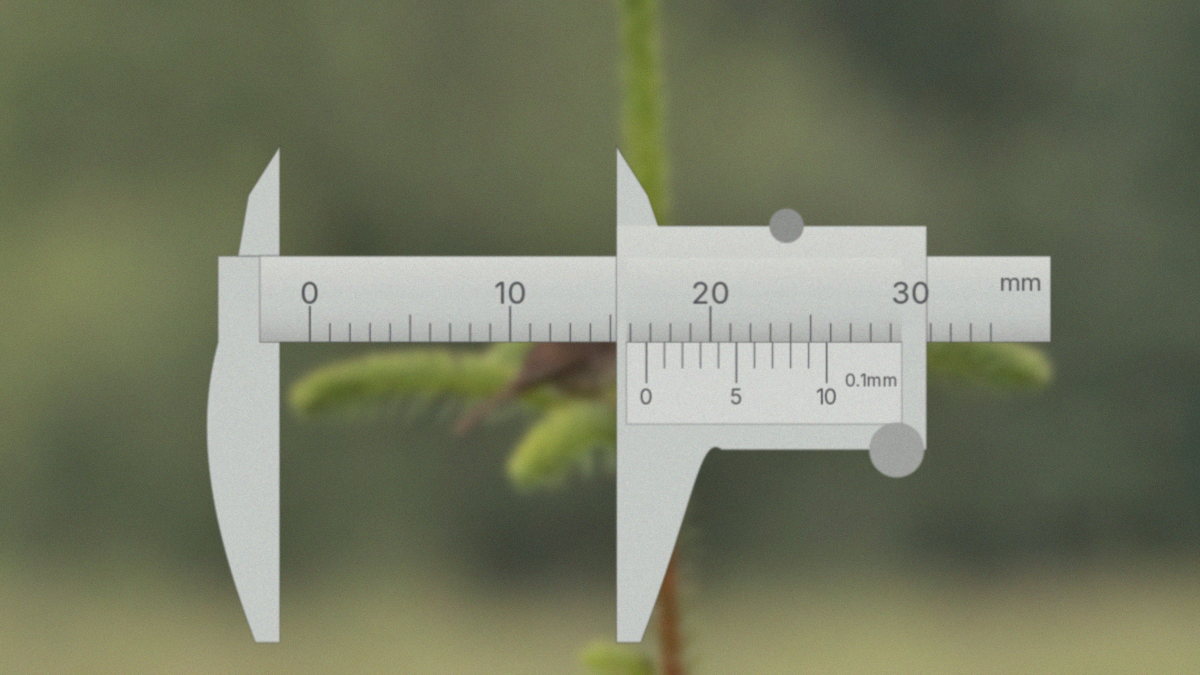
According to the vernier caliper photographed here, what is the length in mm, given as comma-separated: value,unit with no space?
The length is 16.8,mm
